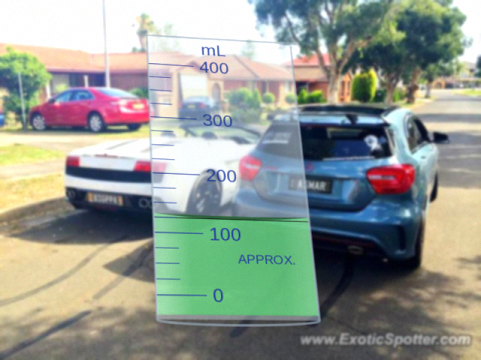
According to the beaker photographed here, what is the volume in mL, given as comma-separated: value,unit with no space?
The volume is 125,mL
